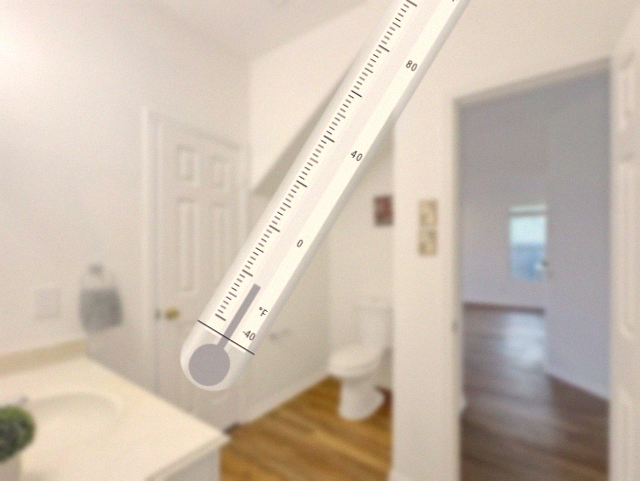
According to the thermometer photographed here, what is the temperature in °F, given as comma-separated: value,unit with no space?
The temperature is -22,°F
